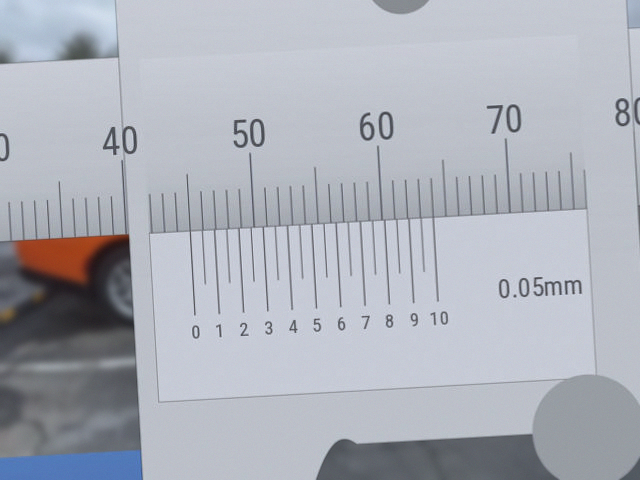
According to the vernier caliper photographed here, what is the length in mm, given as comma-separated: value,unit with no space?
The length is 45.0,mm
